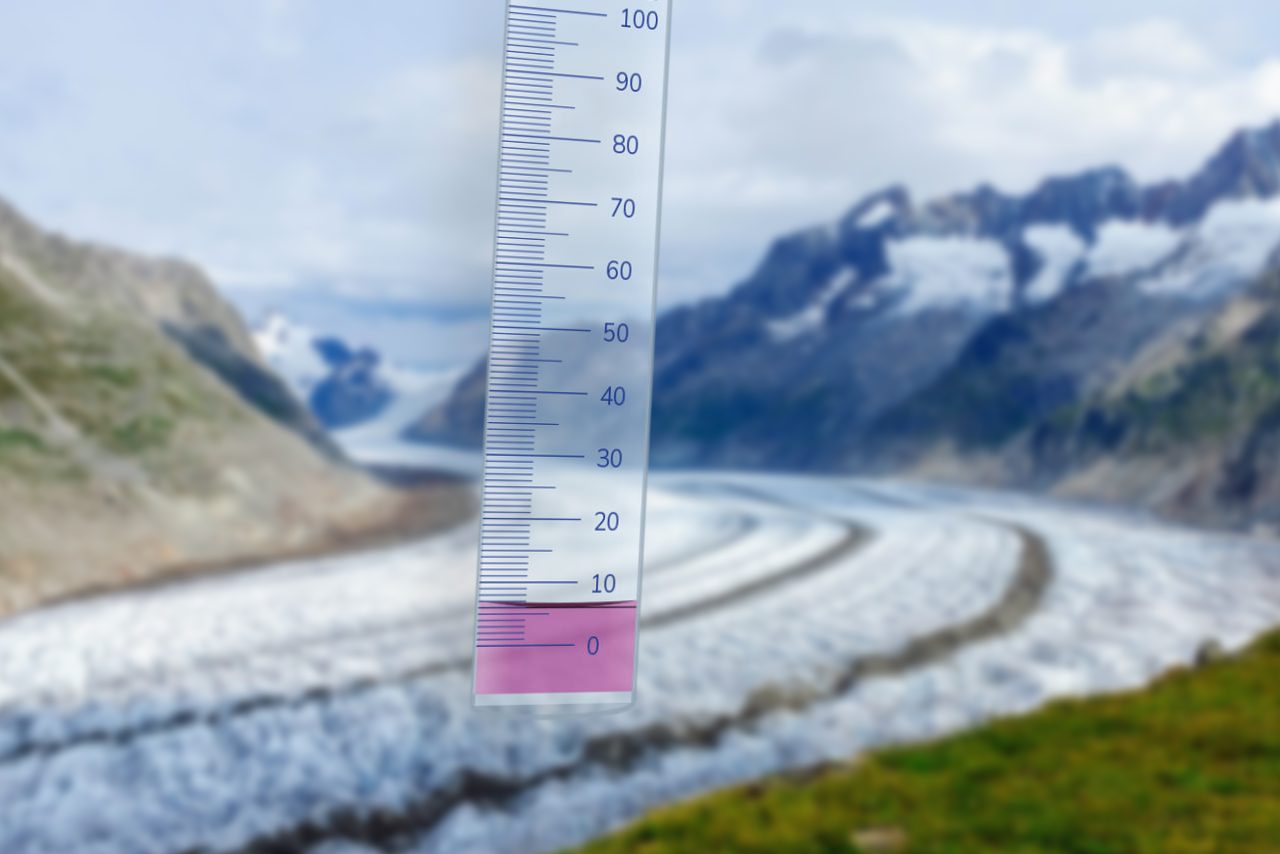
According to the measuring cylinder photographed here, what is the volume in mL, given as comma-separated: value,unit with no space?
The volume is 6,mL
